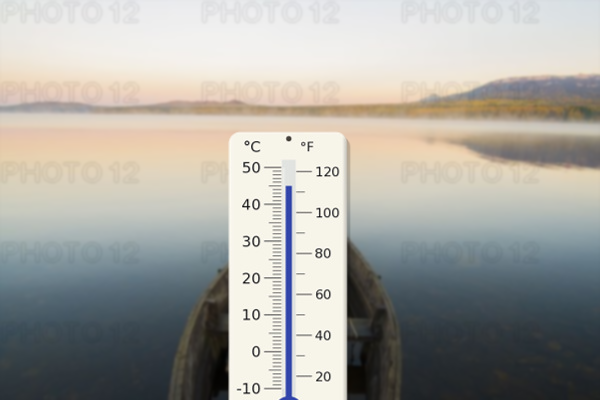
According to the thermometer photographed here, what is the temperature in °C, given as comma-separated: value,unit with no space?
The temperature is 45,°C
